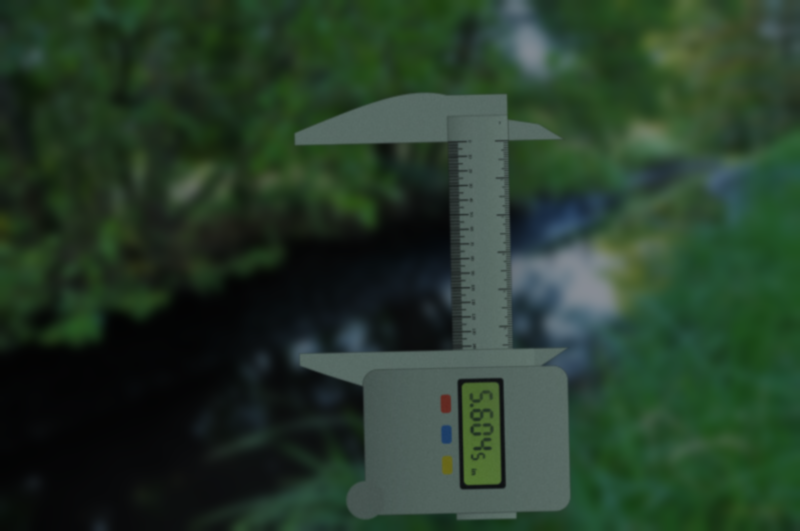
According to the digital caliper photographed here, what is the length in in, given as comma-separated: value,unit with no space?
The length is 5.6045,in
